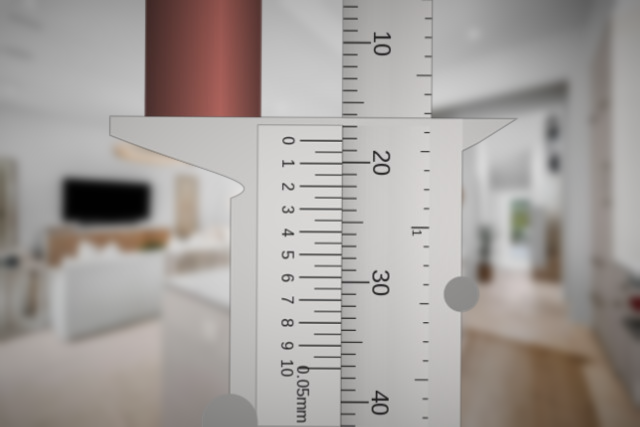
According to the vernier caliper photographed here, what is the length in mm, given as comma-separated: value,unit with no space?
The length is 18.2,mm
